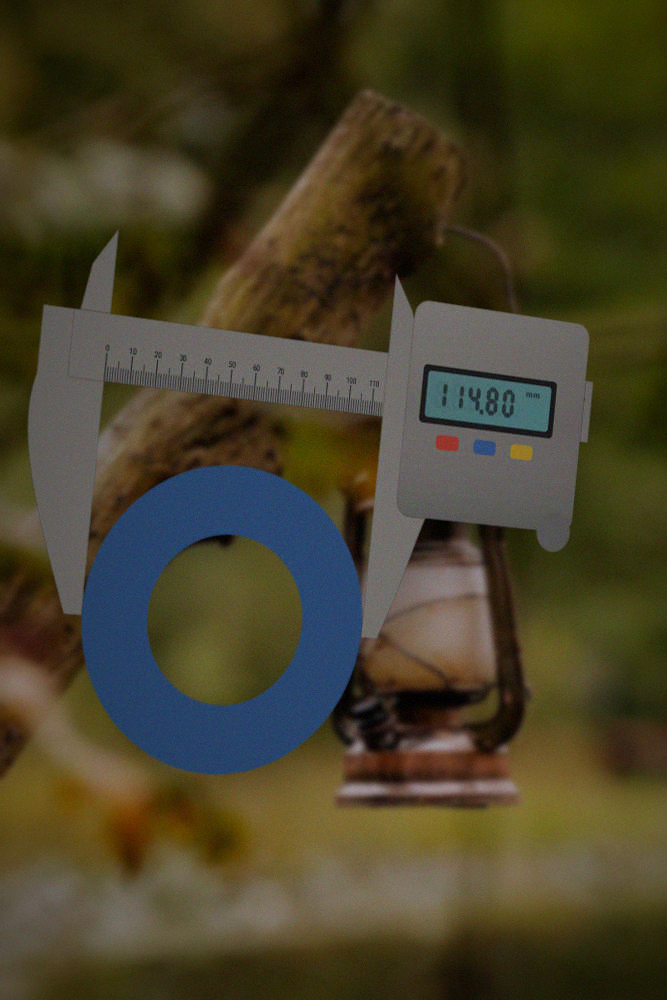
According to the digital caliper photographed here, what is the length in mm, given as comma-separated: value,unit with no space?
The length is 114.80,mm
